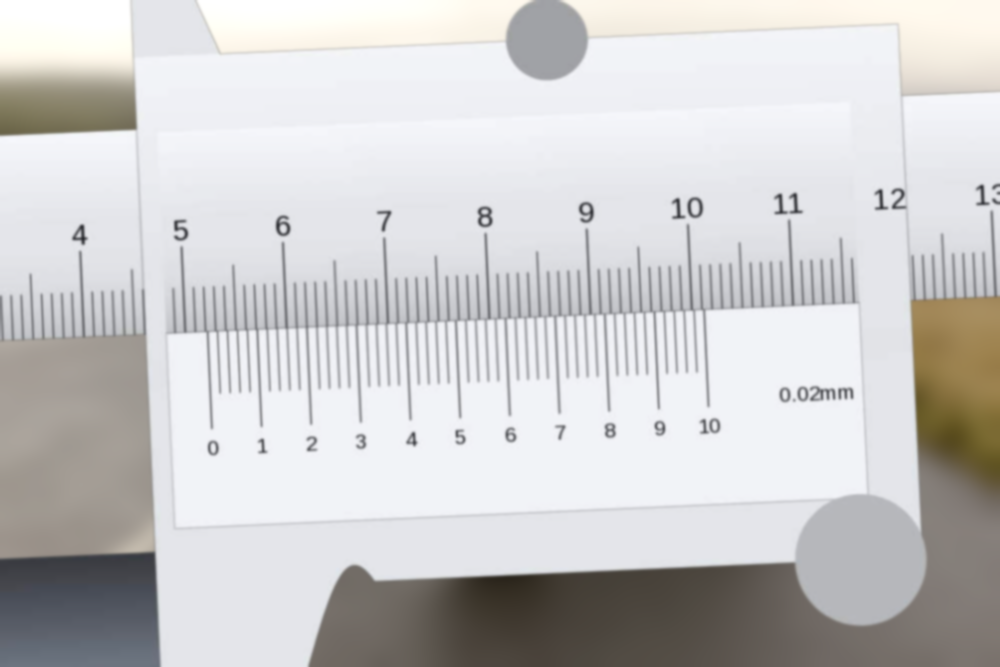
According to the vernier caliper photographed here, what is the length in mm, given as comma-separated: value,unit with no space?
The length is 52.2,mm
